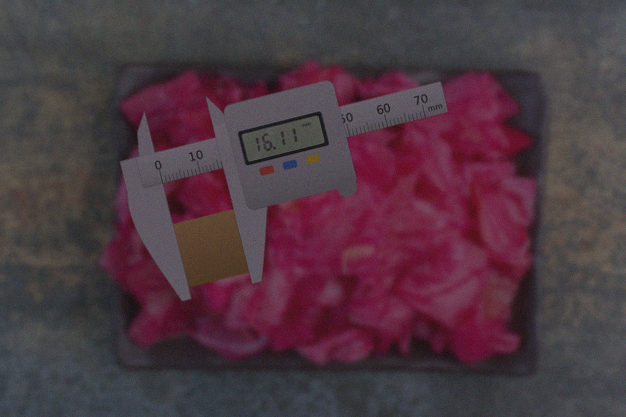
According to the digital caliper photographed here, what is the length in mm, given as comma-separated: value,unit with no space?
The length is 16.11,mm
